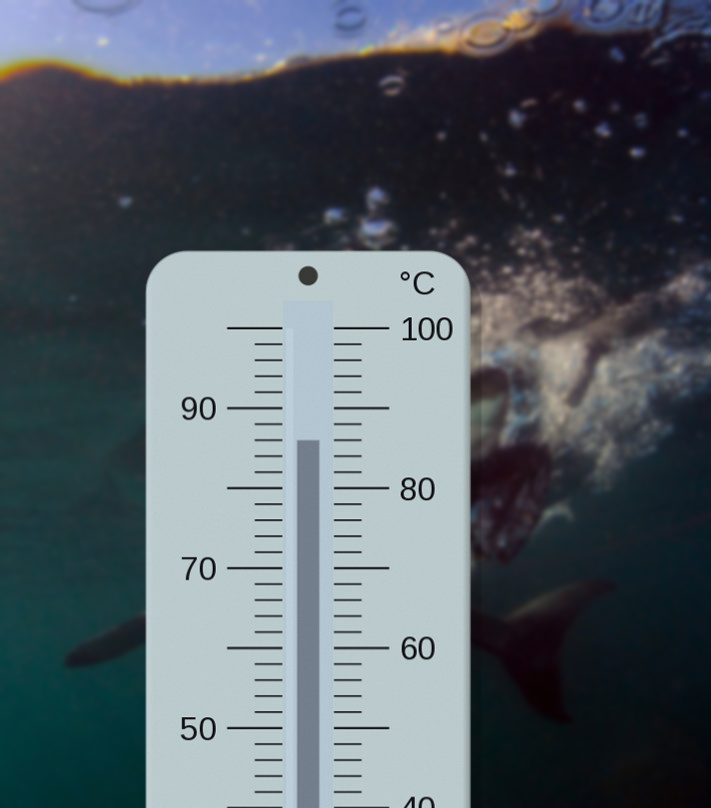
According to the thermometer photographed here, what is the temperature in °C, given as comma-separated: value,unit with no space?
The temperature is 86,°C
